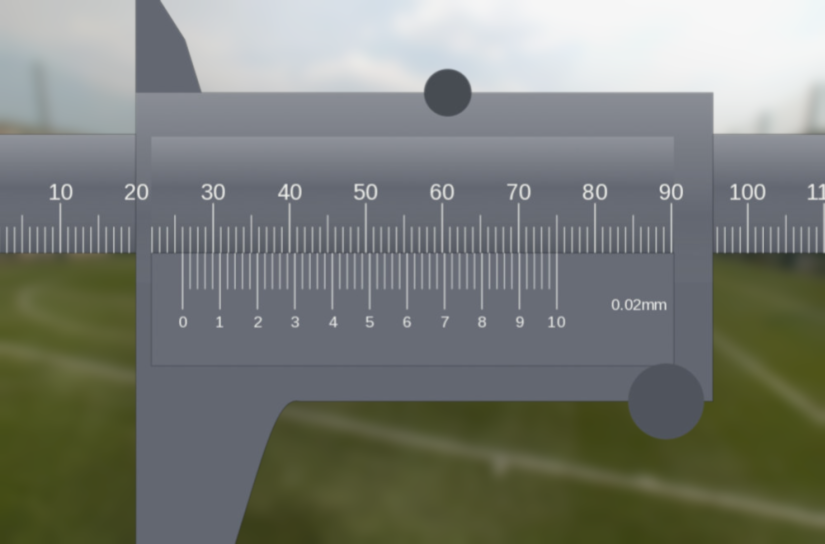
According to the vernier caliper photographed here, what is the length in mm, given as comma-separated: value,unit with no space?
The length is 26.0,mm
